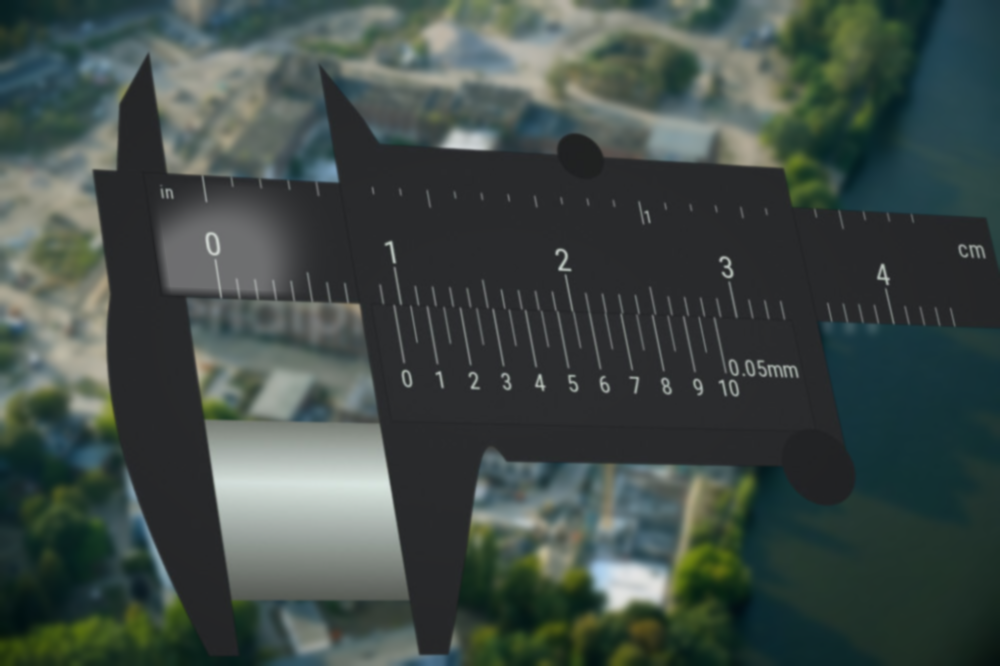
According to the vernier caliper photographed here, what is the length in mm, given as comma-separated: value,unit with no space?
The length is 9.6,mm
